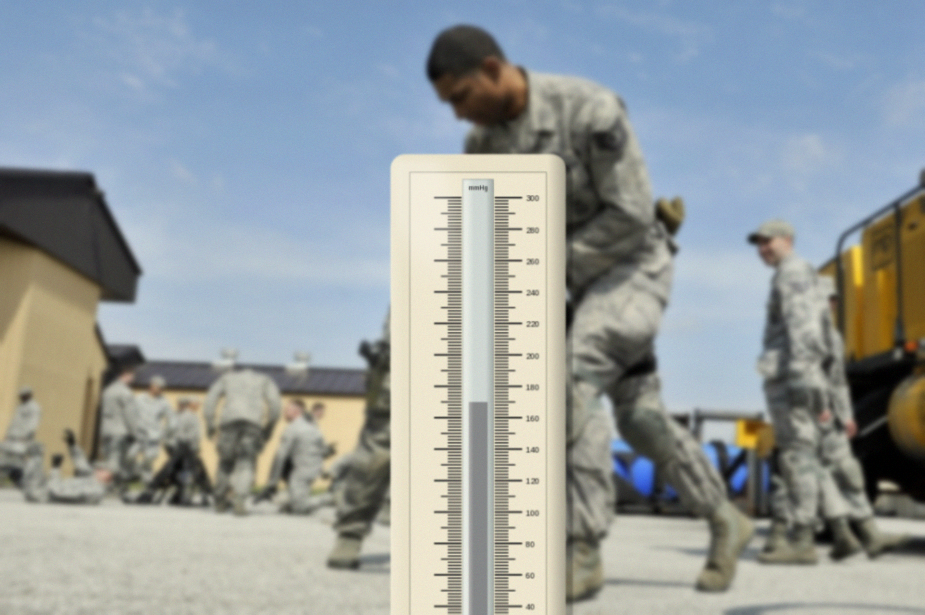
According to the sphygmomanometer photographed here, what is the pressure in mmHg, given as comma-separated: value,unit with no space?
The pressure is 170,mmHg
